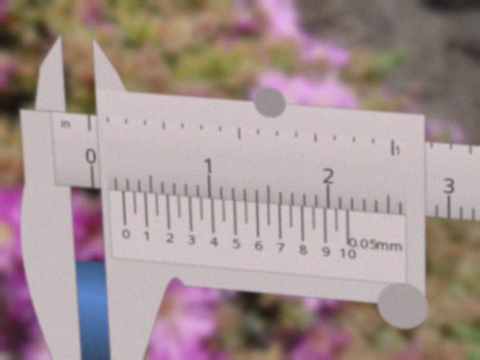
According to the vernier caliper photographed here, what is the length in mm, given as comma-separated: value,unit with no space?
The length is 2.6,mm
